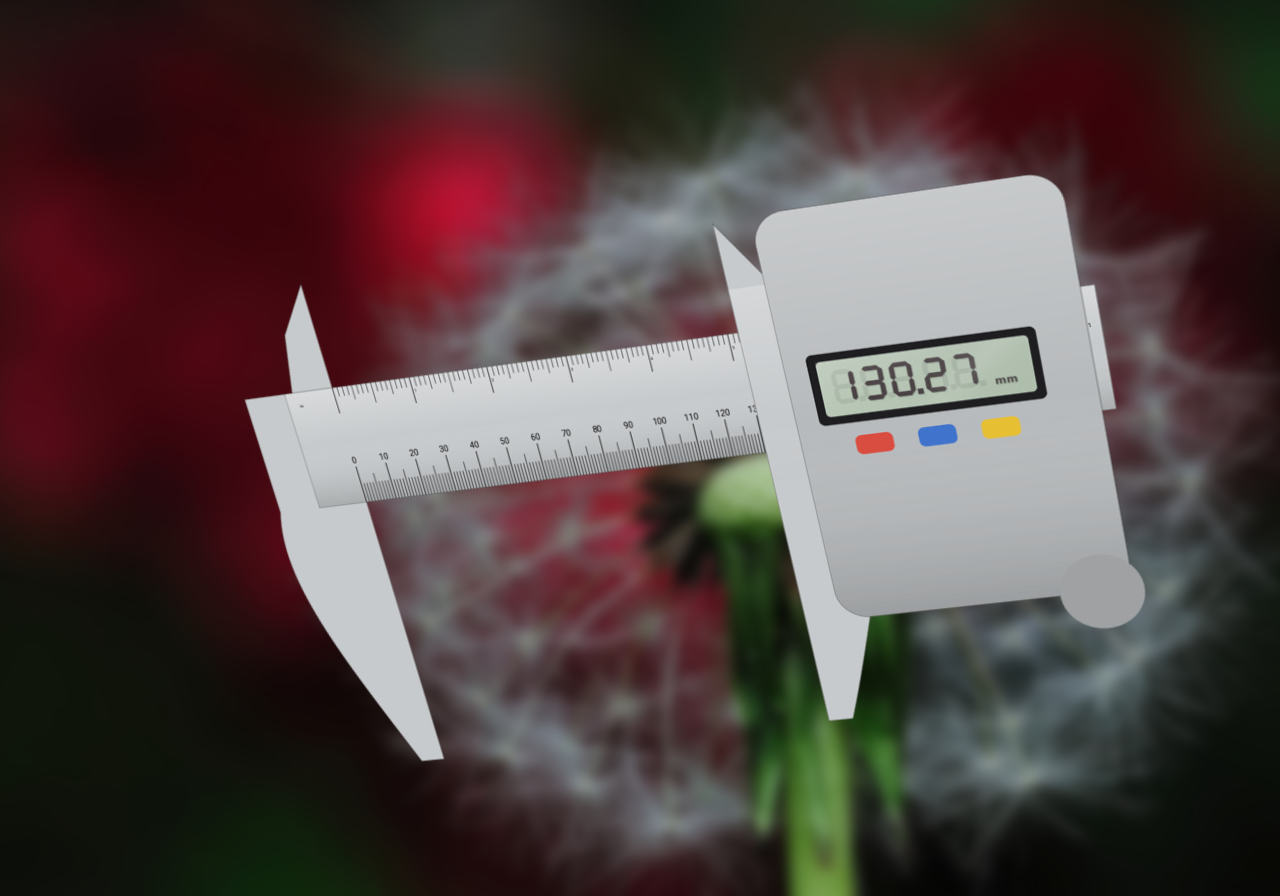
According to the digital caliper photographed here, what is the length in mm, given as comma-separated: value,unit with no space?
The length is 130.27,mm
